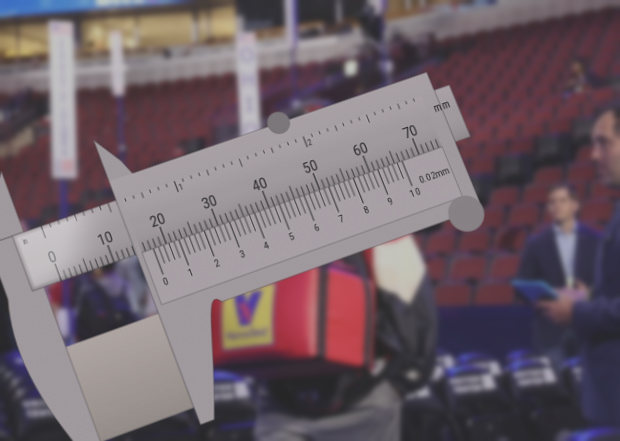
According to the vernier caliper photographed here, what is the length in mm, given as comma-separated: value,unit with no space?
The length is 17.5,mm
